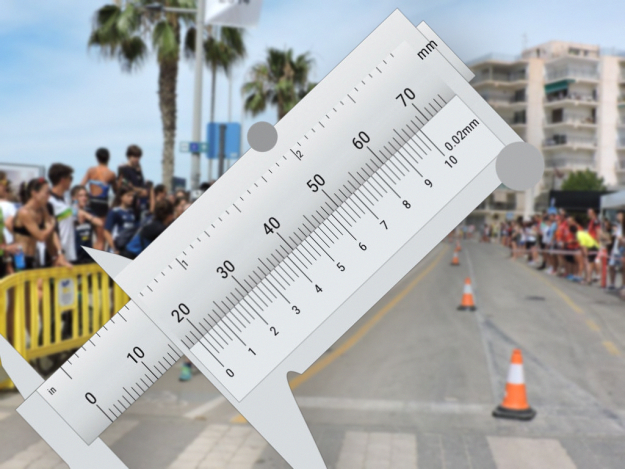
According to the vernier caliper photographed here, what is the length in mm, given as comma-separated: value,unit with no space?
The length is 19.0,mm
